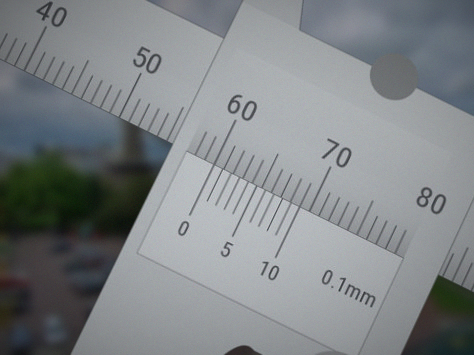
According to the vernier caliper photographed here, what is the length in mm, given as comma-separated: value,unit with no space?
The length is 60.0,mm
